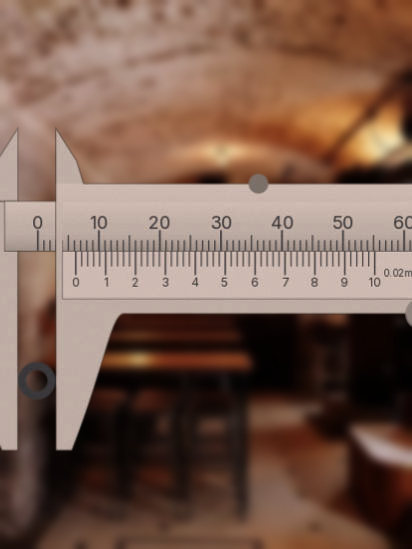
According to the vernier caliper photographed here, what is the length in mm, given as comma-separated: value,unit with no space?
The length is 6.2,mm
